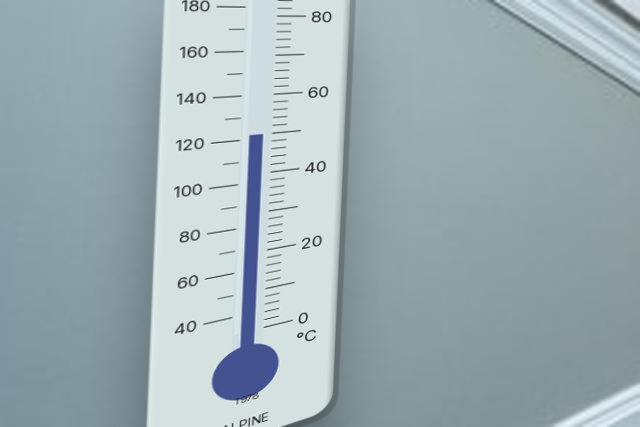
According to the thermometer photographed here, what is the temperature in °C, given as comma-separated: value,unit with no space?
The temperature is 50,°C
